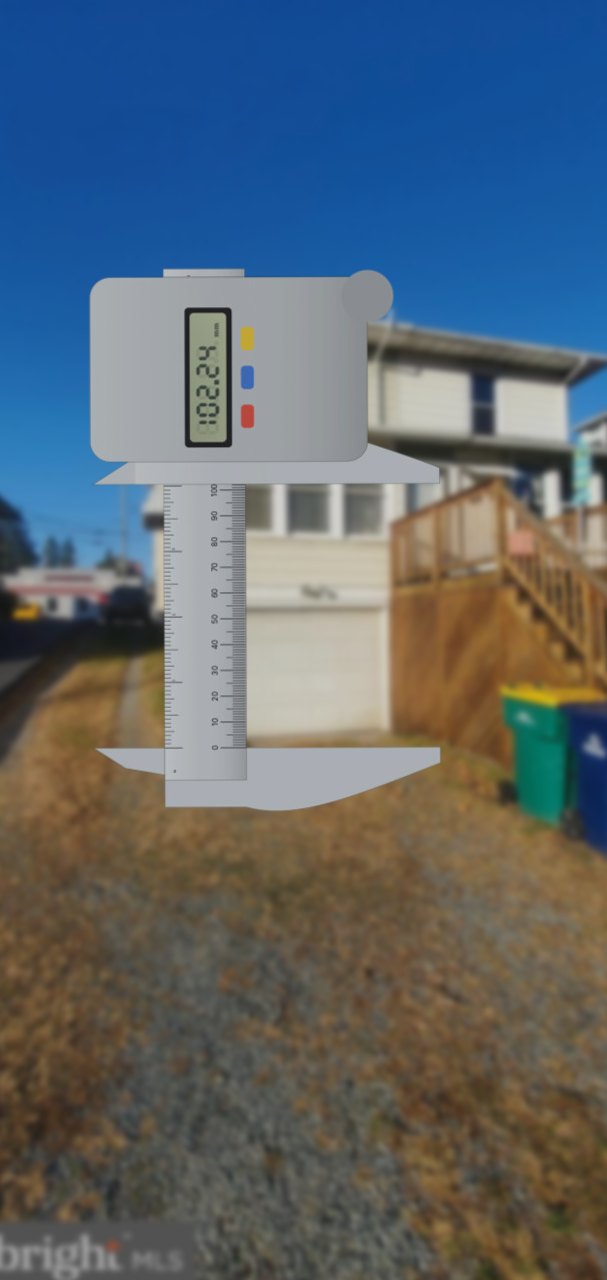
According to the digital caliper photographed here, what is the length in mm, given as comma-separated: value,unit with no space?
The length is 102.24,mm
